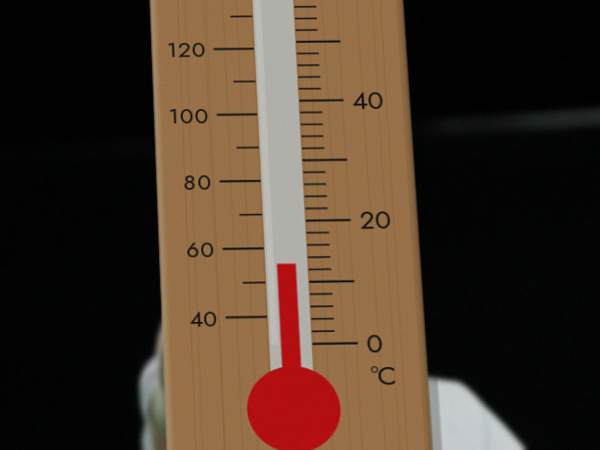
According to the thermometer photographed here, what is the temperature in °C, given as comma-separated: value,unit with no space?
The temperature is 13,°C
